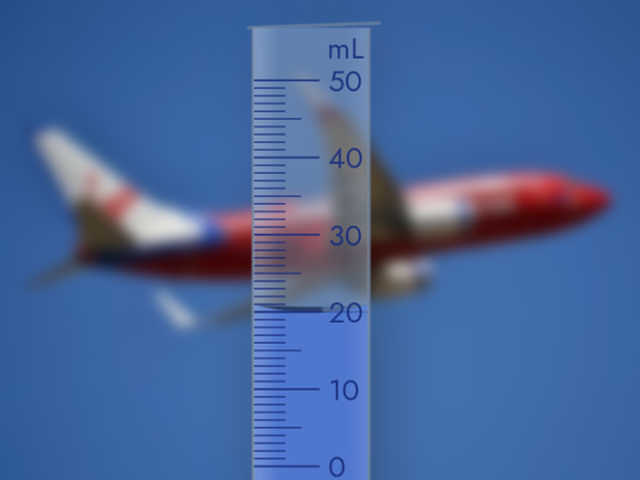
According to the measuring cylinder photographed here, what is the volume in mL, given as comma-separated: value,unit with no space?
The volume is 20,mL
